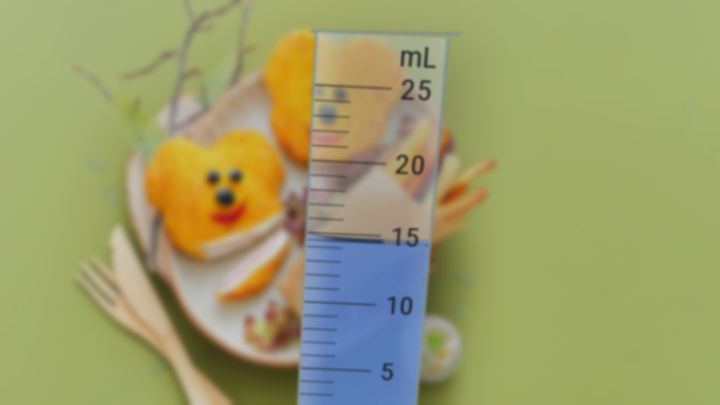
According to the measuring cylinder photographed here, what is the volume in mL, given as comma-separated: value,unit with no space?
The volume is 14.5,mL
